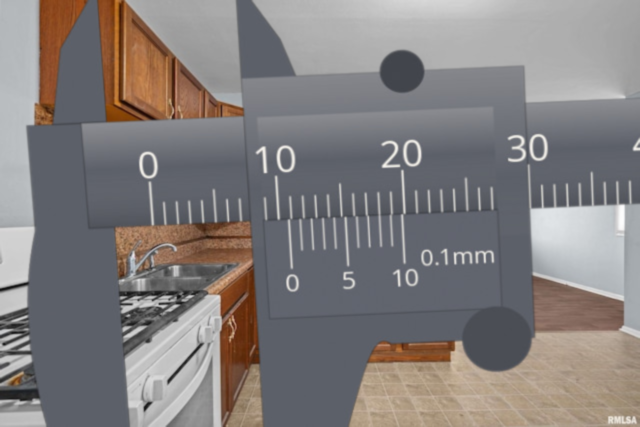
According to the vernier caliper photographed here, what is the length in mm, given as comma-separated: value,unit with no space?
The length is 10.8,mm
